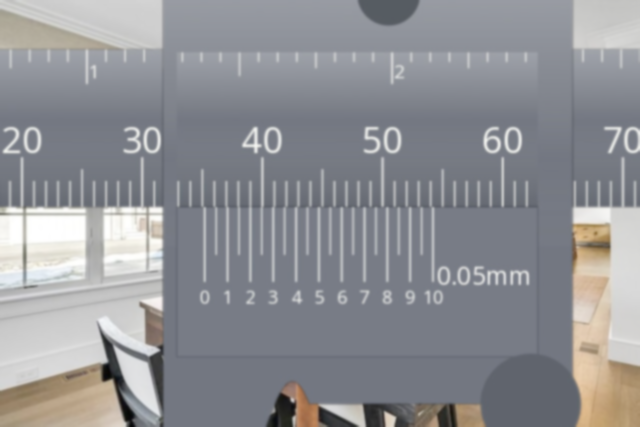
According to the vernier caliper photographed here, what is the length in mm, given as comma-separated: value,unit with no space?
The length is 35.2,mm
